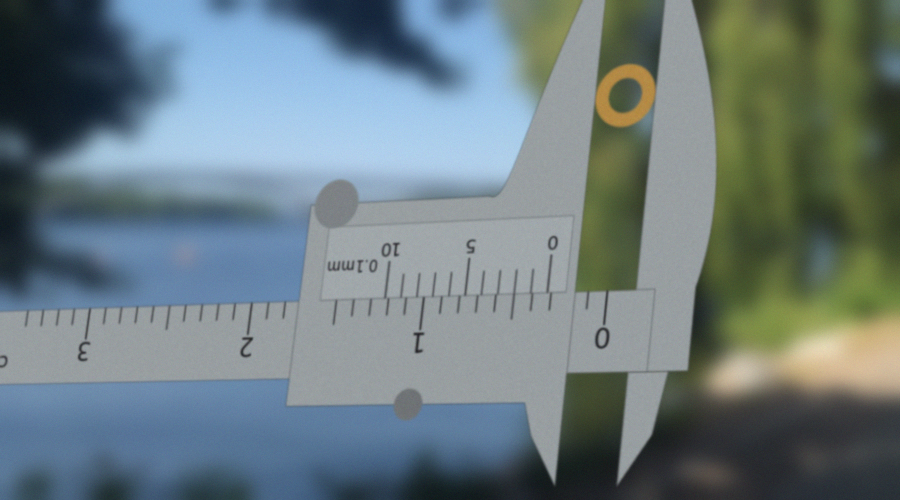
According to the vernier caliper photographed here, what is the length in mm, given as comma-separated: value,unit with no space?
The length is 3.2,mm
